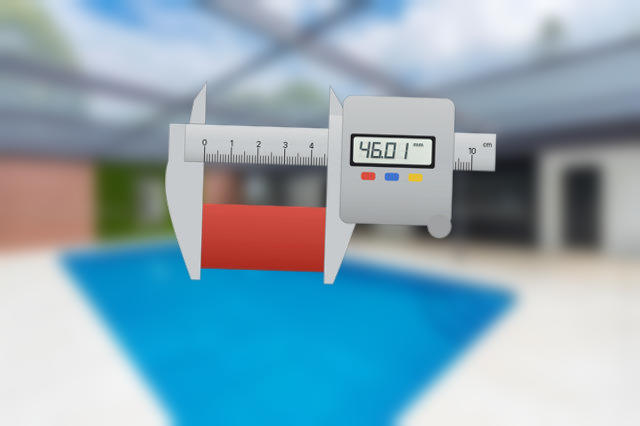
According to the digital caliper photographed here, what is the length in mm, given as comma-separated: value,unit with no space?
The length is 46.01,mm
